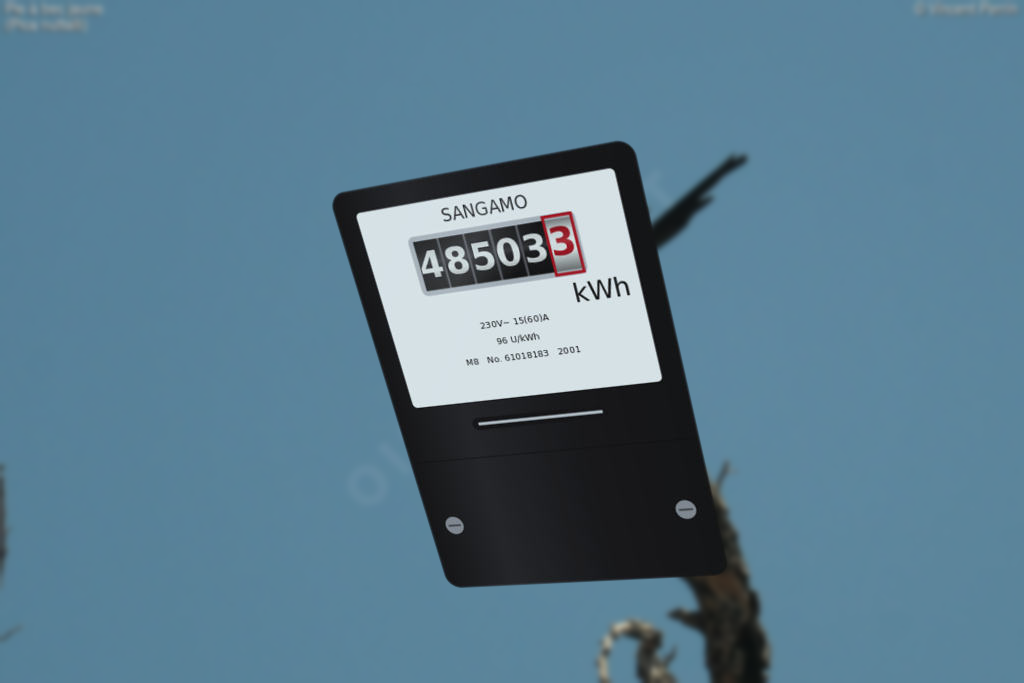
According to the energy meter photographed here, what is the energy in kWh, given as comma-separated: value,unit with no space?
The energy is 48503.3,kWh
